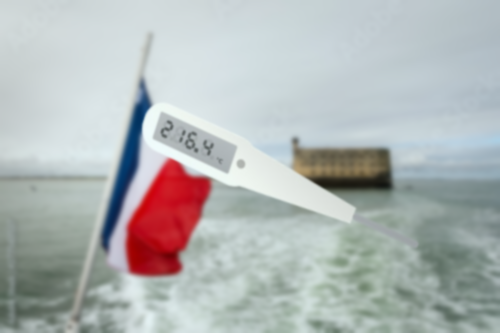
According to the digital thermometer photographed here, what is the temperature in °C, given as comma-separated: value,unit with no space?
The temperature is 216.4,°C
